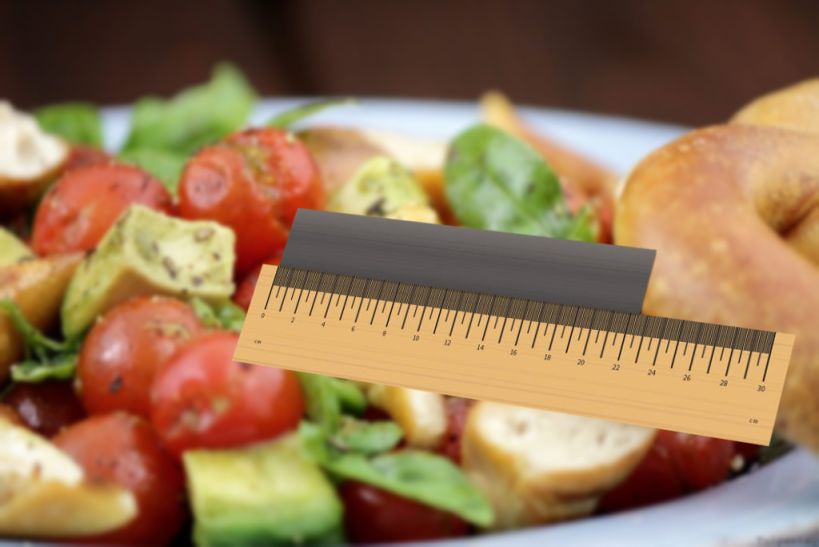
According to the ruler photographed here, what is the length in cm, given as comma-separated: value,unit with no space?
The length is 22.5,cm
